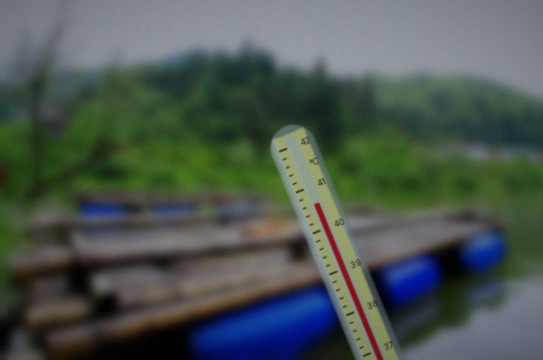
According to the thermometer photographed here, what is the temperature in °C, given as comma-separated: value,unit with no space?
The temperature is 40.6,°C
